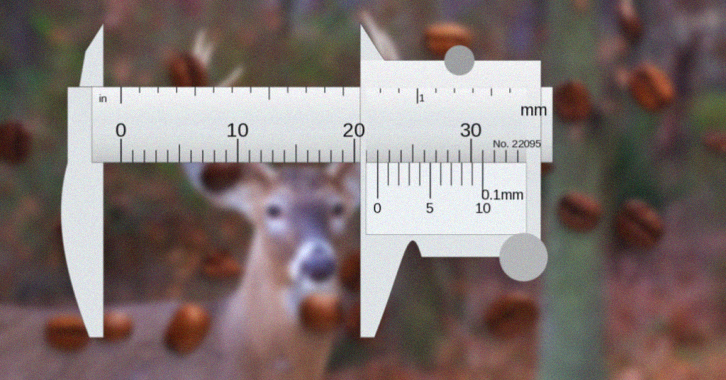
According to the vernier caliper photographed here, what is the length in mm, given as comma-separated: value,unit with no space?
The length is 22.0,mm
